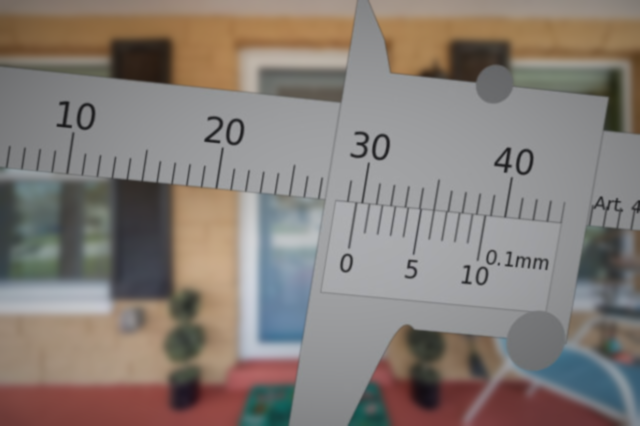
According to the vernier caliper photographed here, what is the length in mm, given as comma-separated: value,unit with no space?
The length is 29.6,mm
